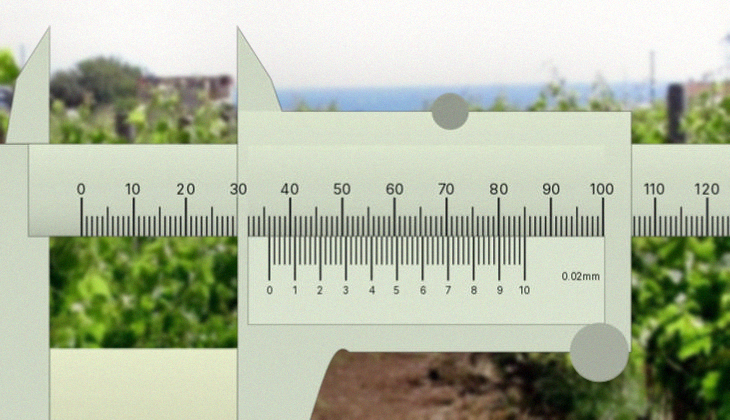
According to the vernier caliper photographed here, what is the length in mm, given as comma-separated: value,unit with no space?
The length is 36.0,mm
